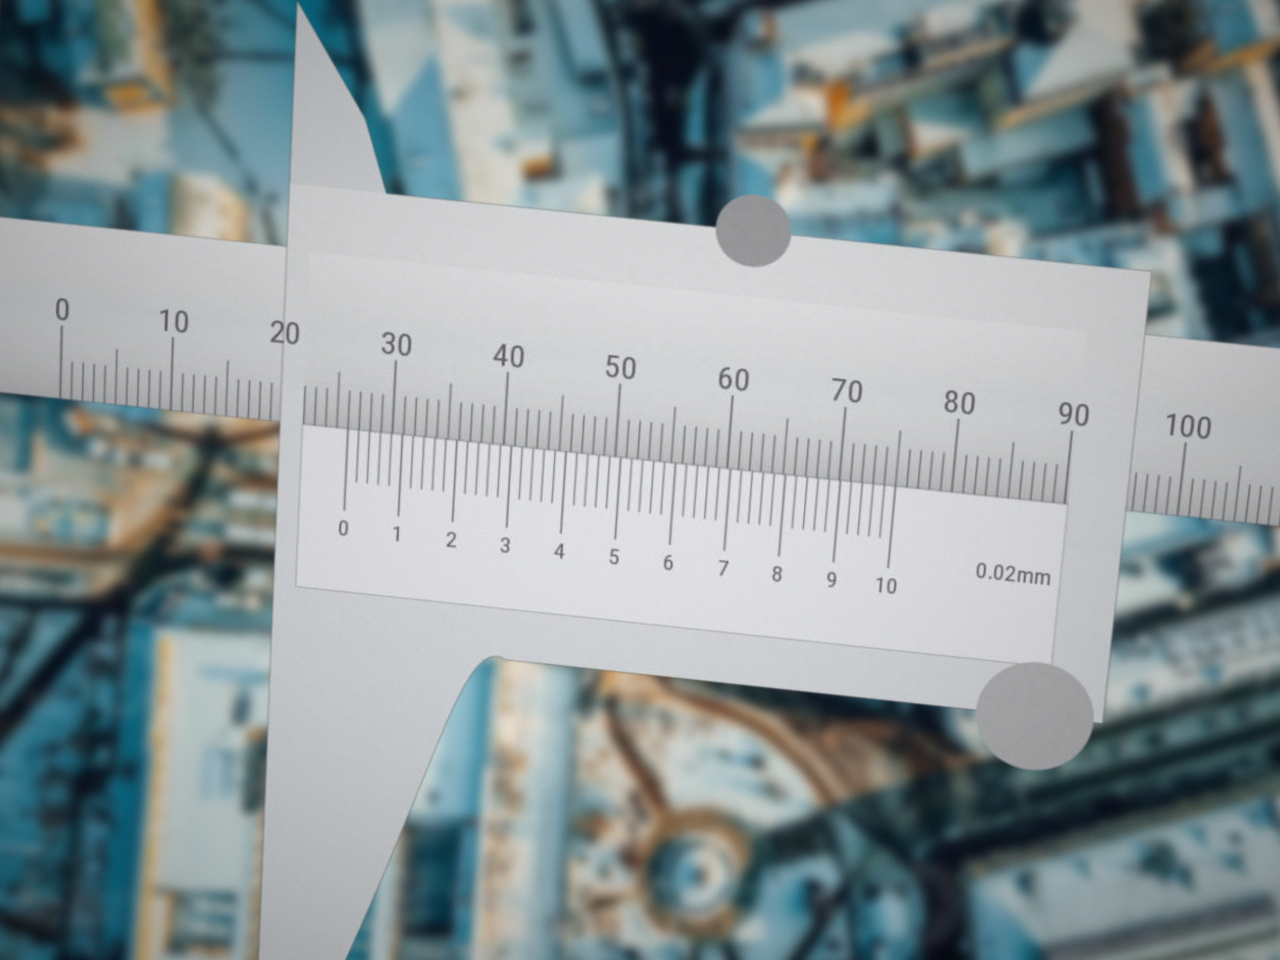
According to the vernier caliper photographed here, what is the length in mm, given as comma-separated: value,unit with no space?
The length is 26.0,mm
